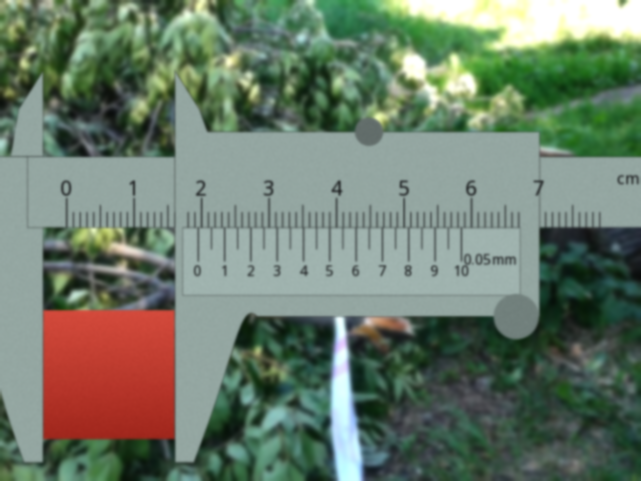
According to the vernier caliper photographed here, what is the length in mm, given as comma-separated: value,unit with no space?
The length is 19.5,mm
